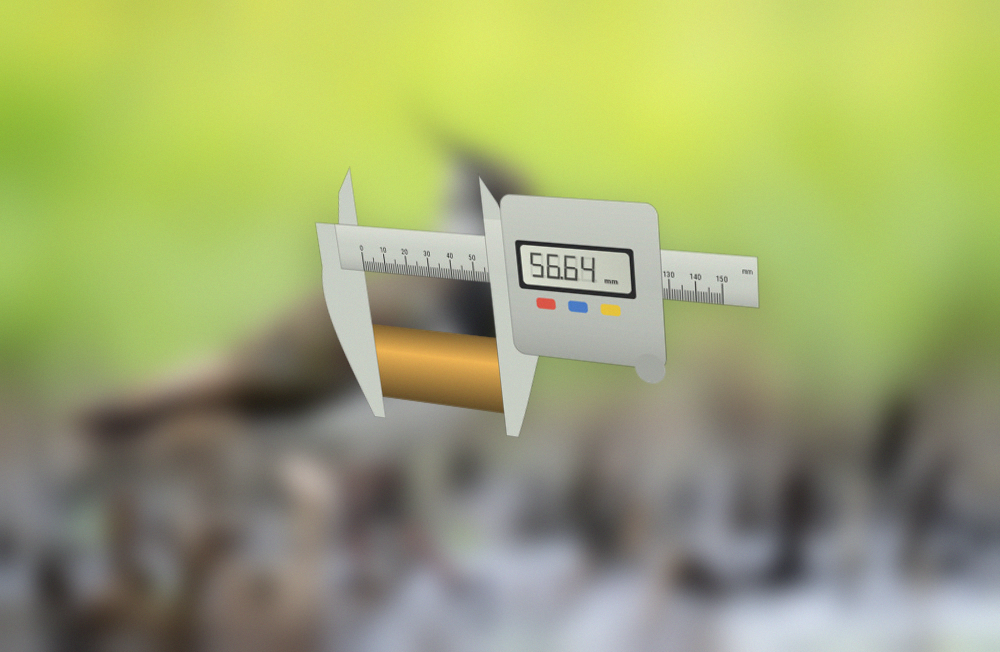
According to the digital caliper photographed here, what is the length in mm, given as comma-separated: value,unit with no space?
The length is 56.64,mm
